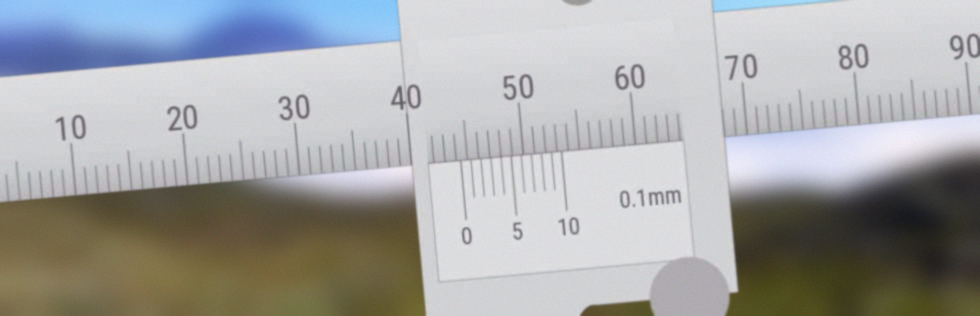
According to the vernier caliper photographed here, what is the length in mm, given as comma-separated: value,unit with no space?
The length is 44.4,mm
